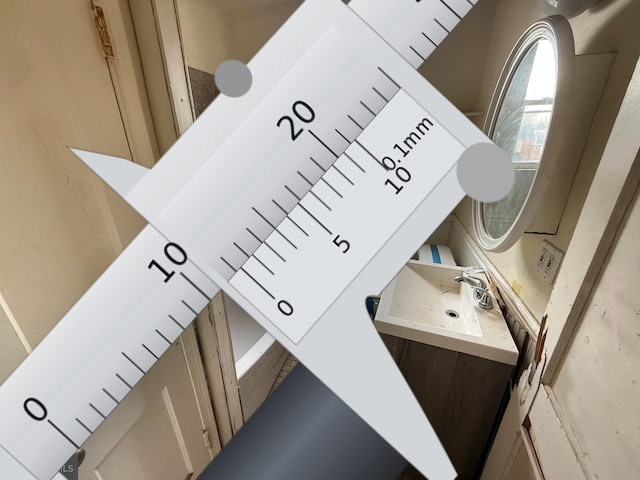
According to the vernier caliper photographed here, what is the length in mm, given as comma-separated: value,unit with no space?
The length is 12.3,mm
